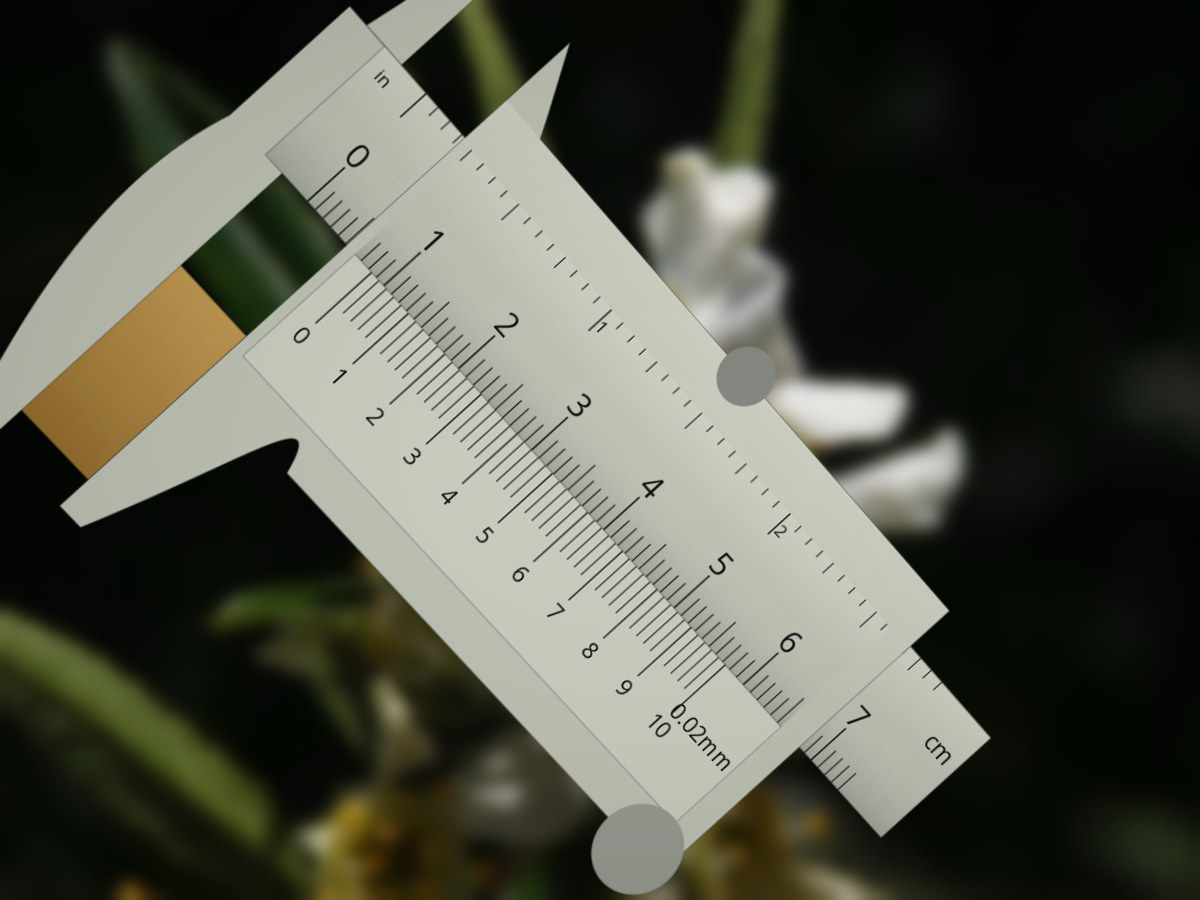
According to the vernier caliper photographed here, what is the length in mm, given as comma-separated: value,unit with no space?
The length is 8.4,mm
